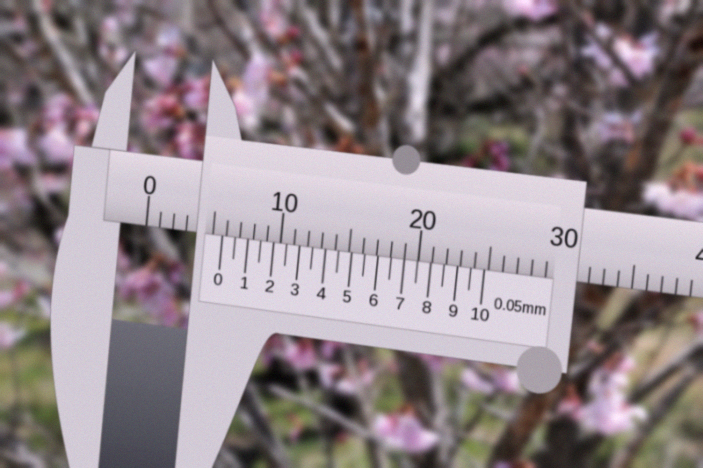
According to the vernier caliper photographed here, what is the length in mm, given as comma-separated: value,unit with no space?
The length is 5.7,mm
